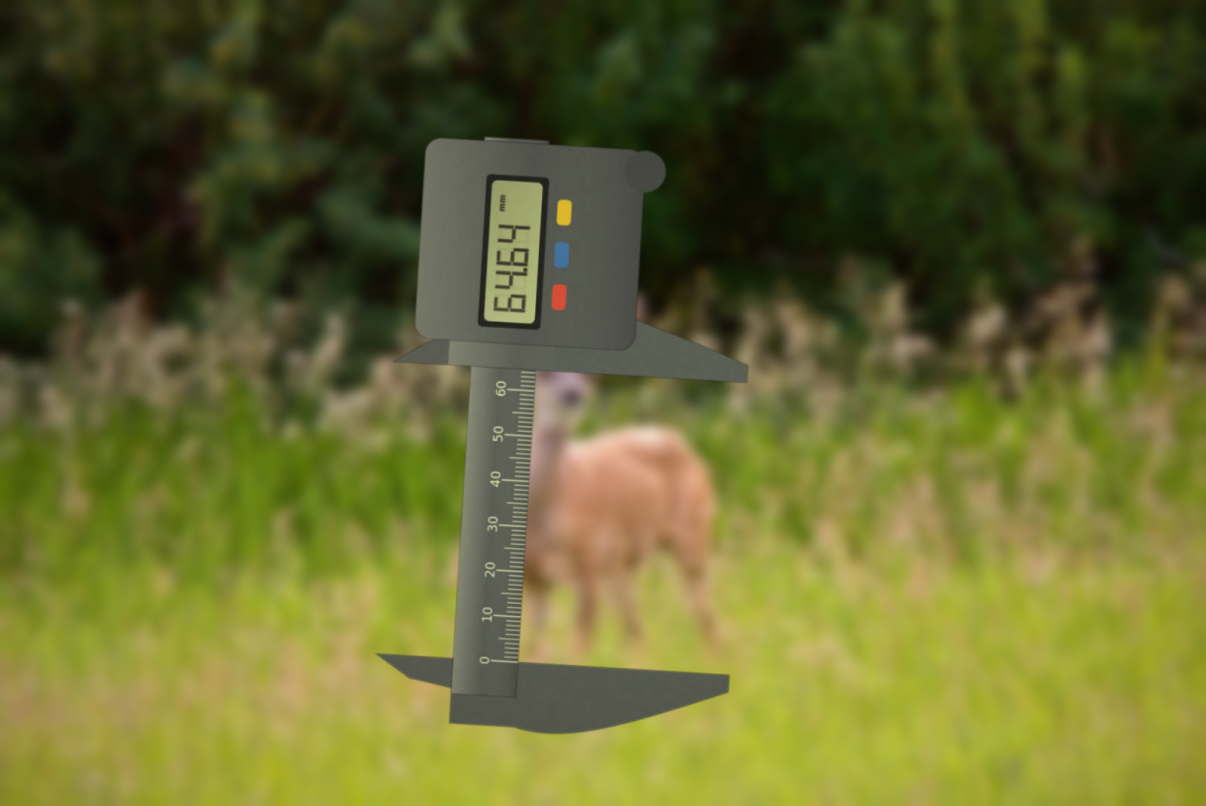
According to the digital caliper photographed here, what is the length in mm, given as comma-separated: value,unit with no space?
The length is 64.64,mm
